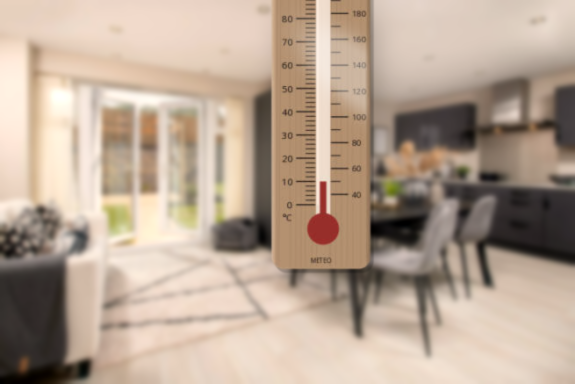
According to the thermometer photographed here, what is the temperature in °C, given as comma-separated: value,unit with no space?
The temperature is 10,°C
